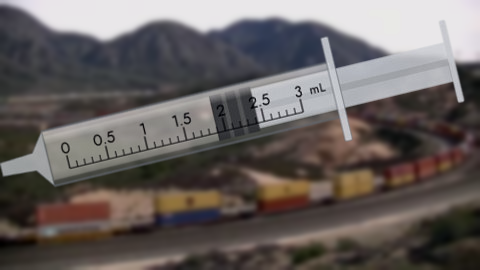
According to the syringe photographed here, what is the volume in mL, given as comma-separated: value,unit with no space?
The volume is 1.9,mL
